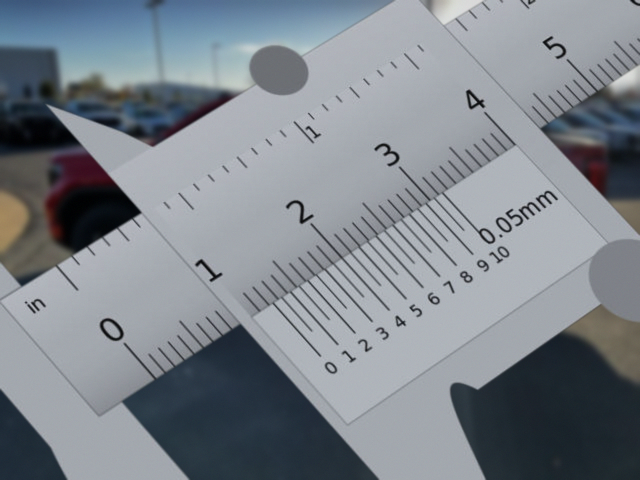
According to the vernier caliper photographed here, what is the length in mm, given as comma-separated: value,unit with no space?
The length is 12.4,mm
